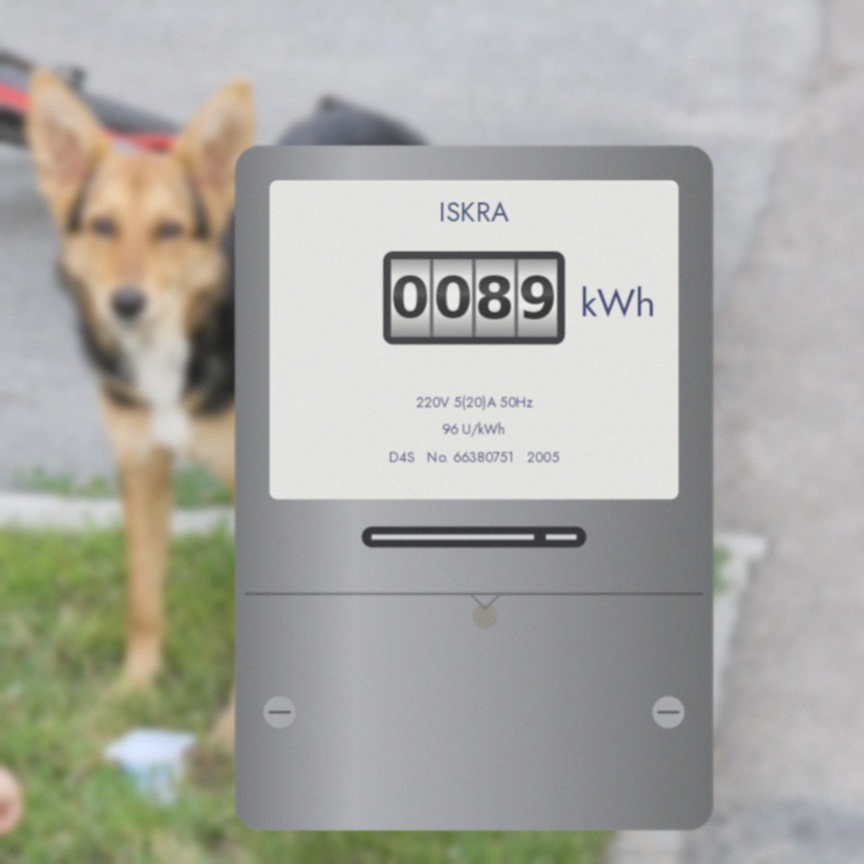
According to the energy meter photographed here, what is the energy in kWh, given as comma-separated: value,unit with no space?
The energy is 89,kWh
